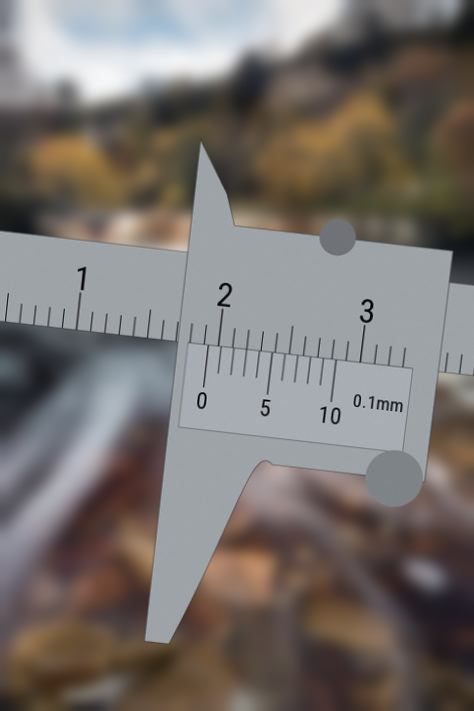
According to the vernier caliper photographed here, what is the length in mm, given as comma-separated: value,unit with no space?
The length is 19.3,mm
